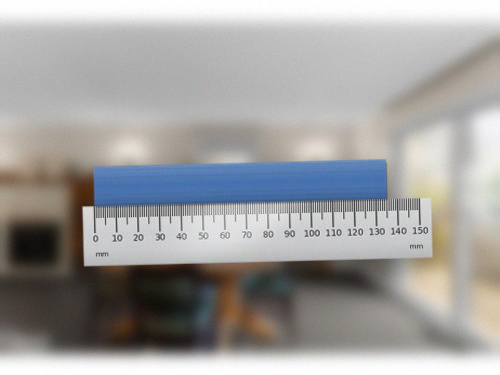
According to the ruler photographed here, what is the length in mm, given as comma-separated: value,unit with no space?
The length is 135,mm
